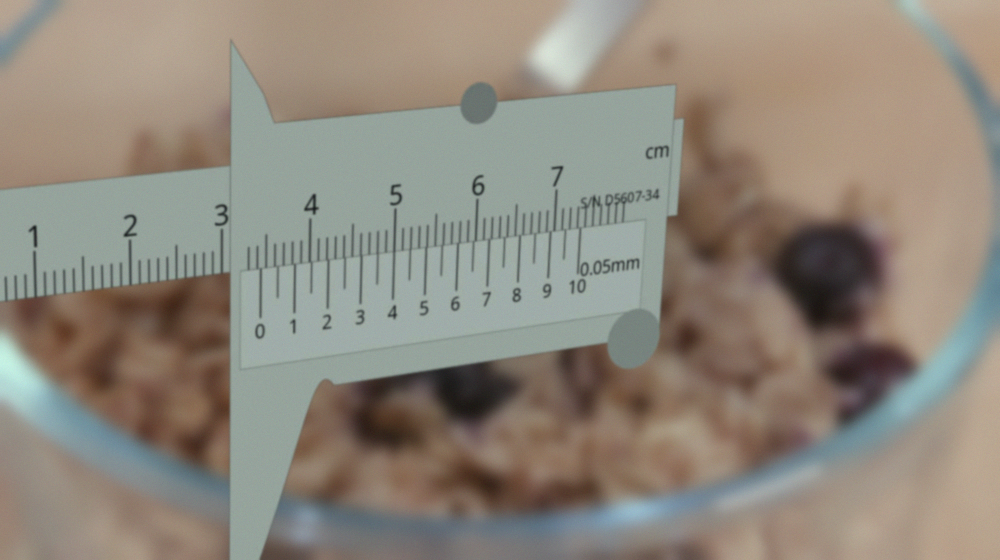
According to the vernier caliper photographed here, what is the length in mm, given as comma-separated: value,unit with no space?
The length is 34.4,mm
